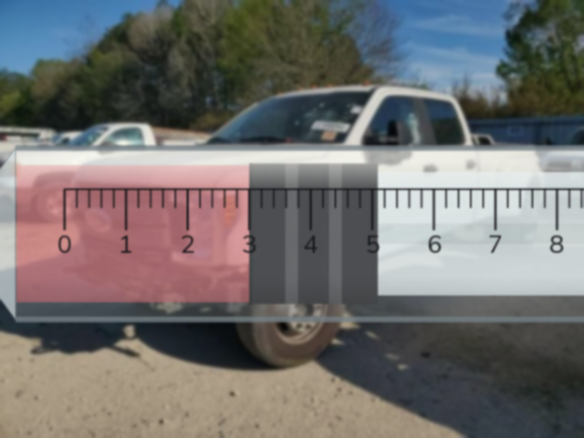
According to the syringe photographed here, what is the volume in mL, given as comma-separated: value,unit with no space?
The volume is 3,mL
